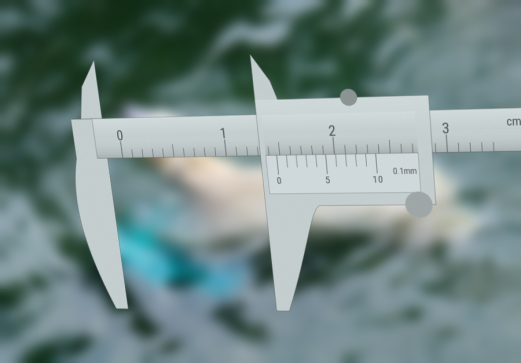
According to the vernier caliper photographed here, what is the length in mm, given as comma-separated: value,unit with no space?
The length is 14.7,mm
